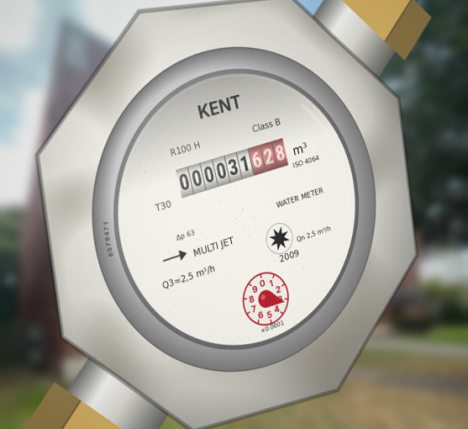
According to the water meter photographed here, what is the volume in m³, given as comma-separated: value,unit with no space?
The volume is 31.6283,m³
